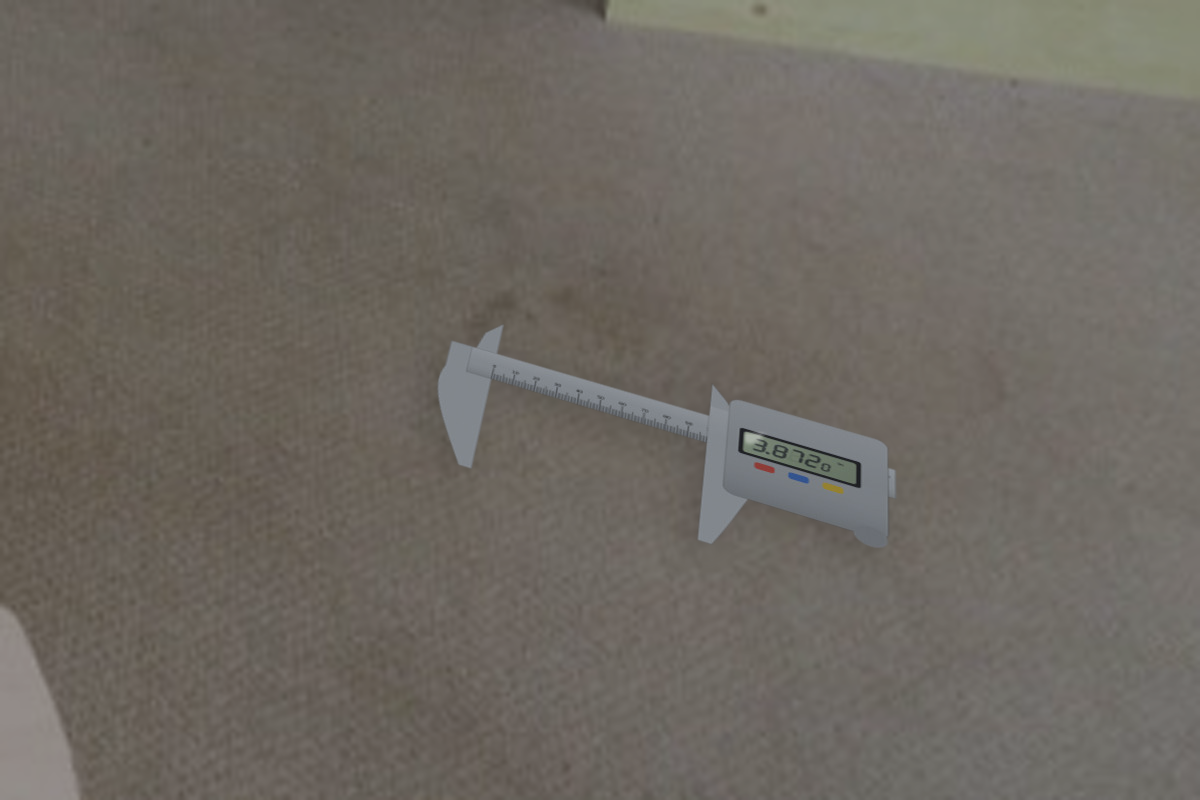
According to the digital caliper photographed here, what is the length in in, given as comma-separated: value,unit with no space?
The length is 3.8720,in
